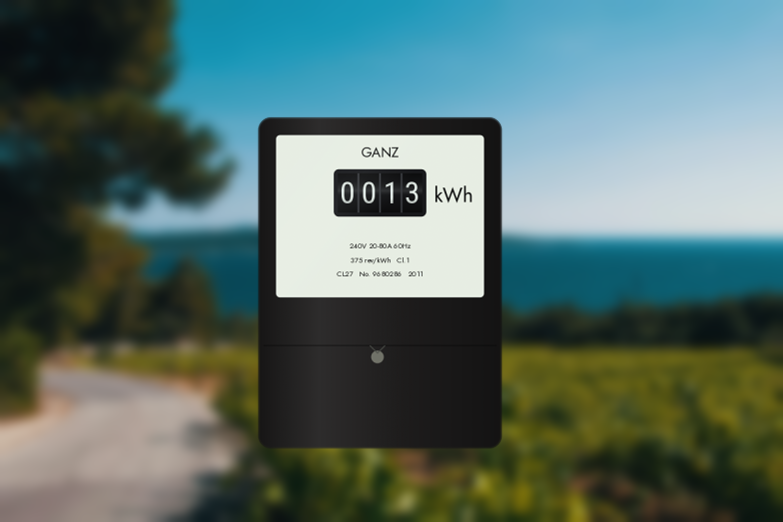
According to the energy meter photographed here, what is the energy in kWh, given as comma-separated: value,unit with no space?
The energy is 13,kWh
